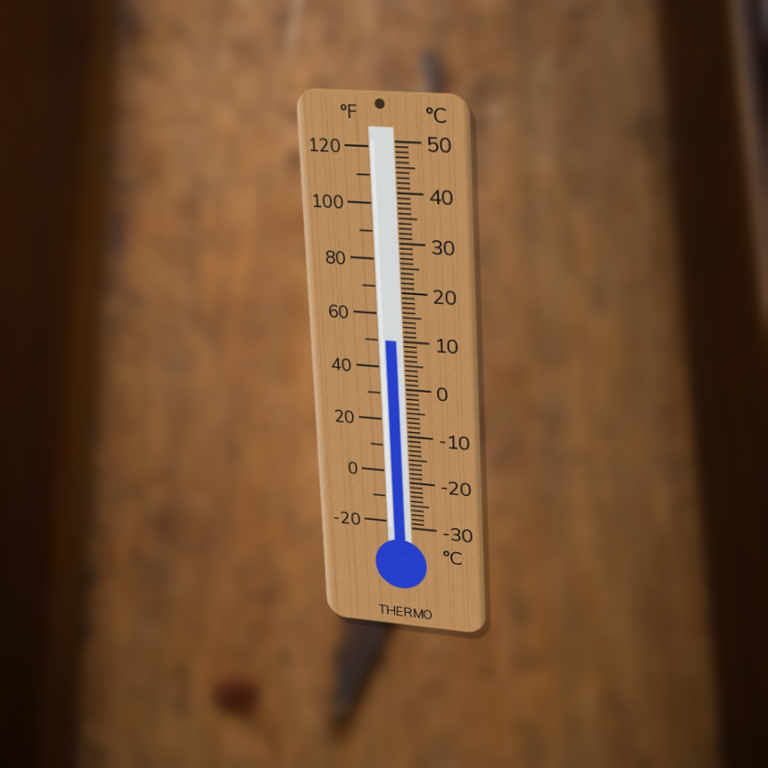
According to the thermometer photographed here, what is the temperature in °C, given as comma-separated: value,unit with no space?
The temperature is 10,°C
